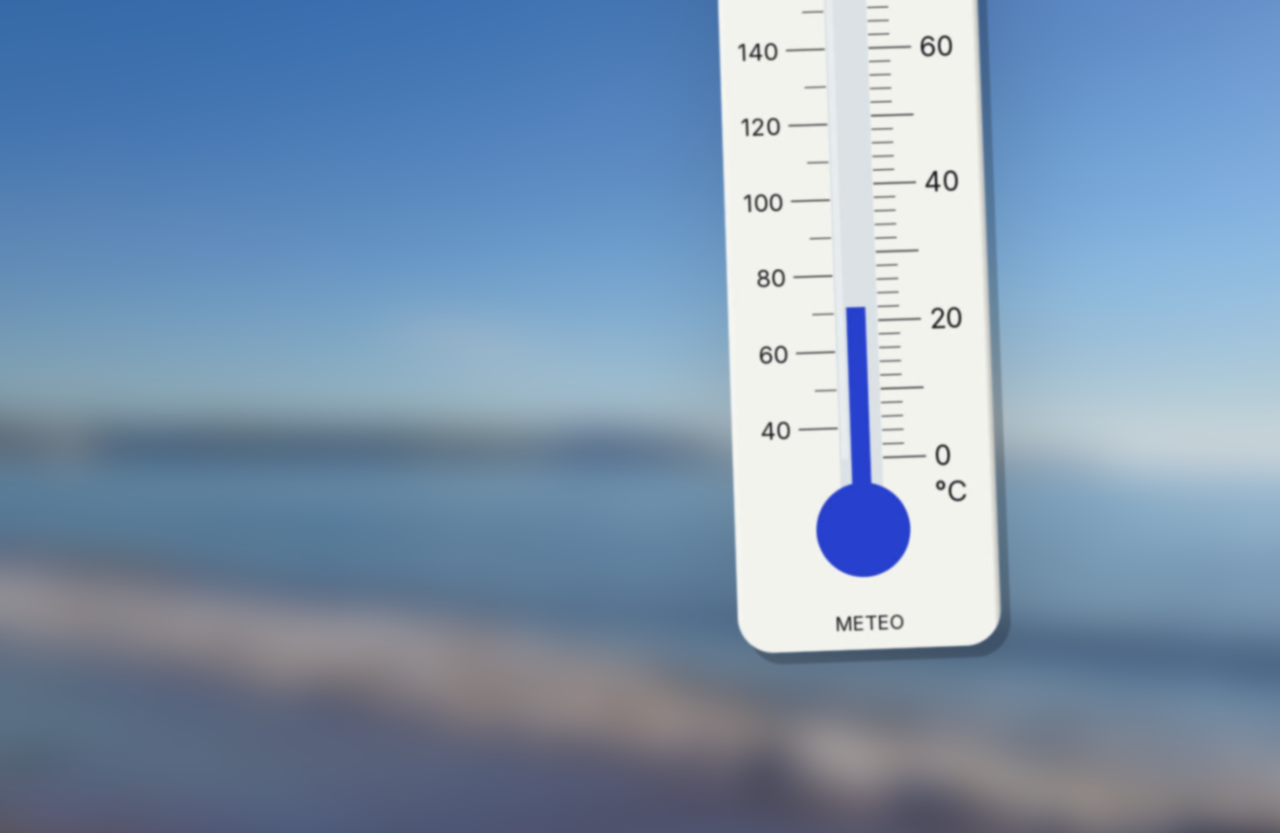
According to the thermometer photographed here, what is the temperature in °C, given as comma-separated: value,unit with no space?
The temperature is 22,°C
